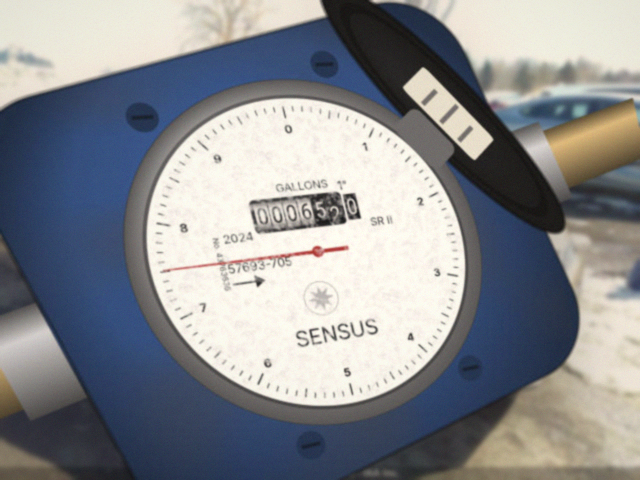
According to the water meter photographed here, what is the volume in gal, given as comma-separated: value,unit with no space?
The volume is 6517.5,gal
